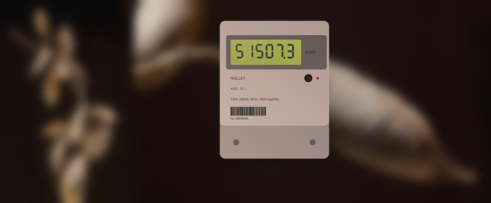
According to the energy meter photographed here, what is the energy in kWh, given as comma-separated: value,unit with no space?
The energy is 51507.3,kWh
